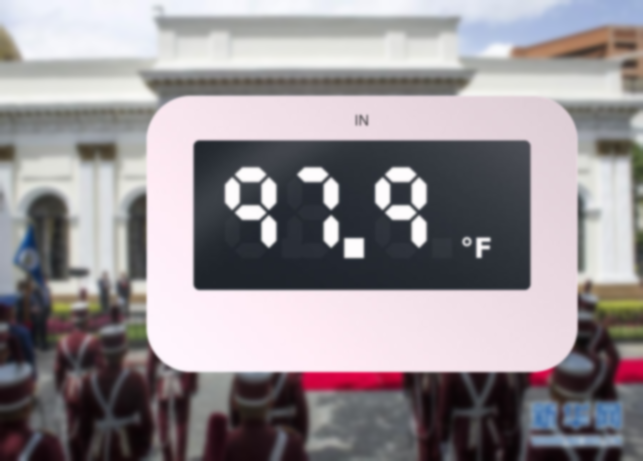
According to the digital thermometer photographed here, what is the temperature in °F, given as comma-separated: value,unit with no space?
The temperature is 97.9,°F
